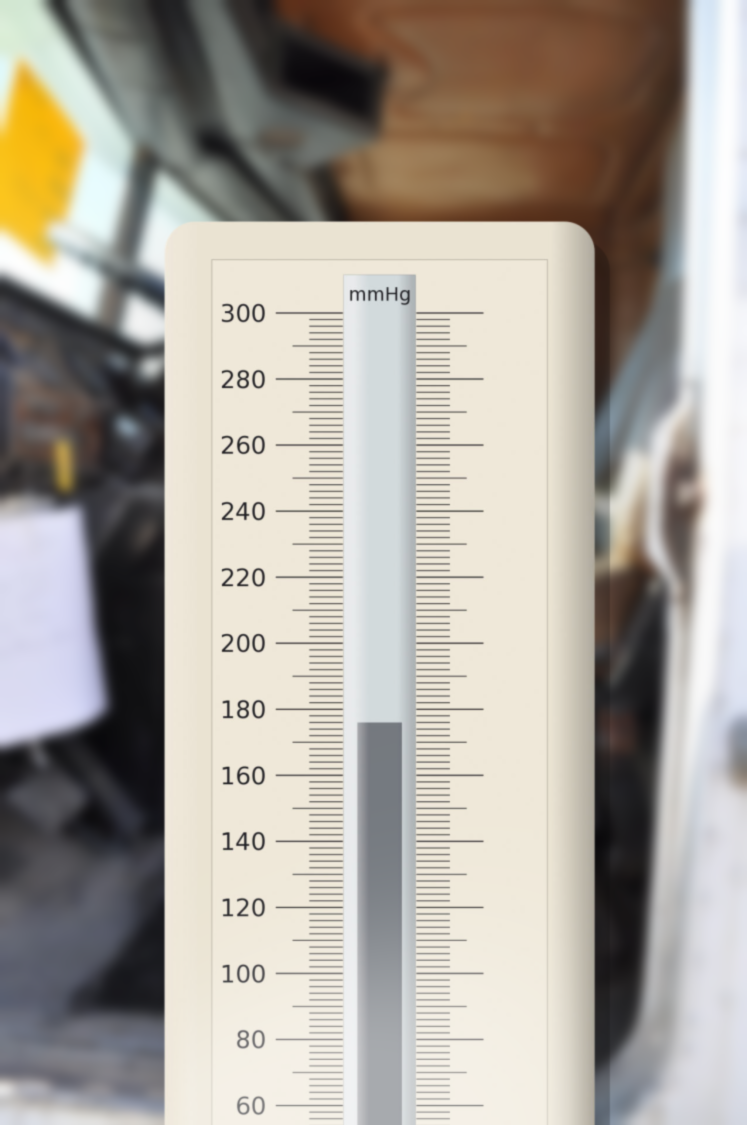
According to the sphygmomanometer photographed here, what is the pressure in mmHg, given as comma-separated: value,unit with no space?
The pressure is 176,mmHg
